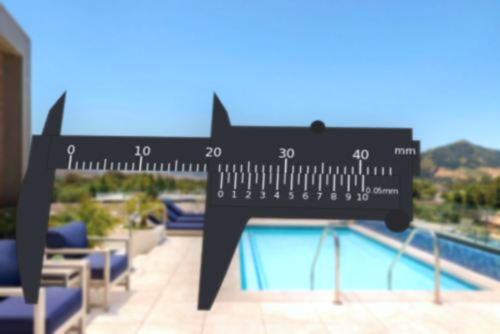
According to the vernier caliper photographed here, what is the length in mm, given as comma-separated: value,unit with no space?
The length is 21.4,mm
